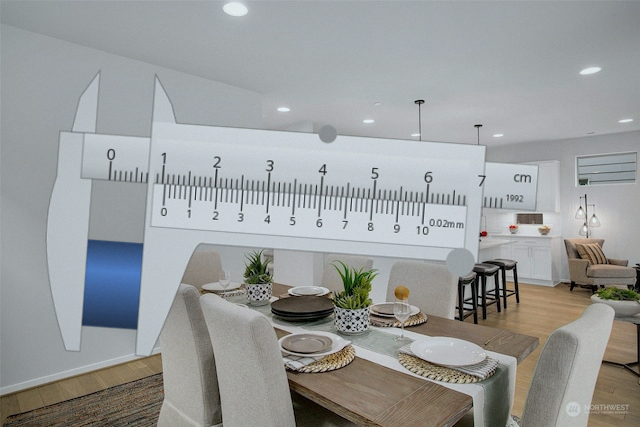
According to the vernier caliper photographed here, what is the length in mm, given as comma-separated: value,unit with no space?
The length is 10.5,mm
